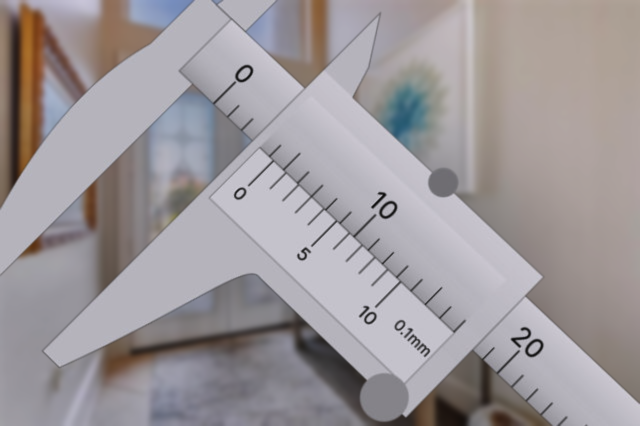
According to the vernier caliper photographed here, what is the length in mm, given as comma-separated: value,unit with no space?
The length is 4.3,mm
